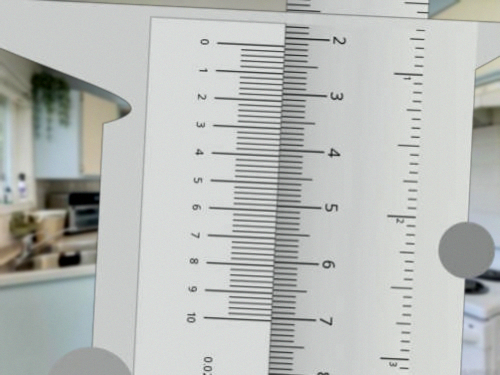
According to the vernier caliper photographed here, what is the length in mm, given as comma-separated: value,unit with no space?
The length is 21.5,mm
